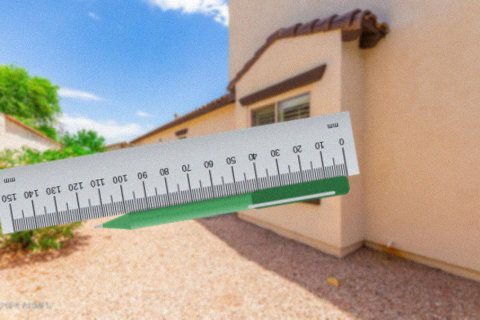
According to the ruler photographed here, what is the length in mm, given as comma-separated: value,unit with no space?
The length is 115,mm
